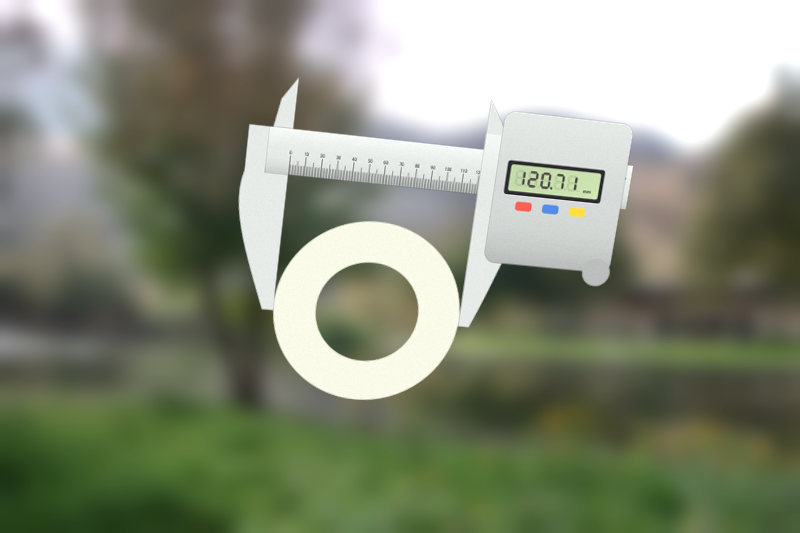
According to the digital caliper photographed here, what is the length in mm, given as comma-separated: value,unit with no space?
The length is 120.71,mm
